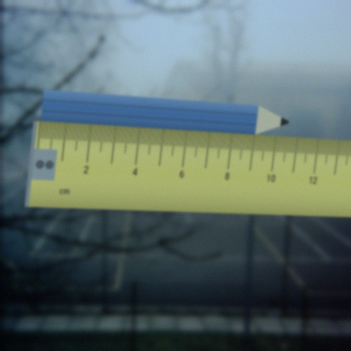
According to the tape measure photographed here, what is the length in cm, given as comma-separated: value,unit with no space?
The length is 10.5,cm
